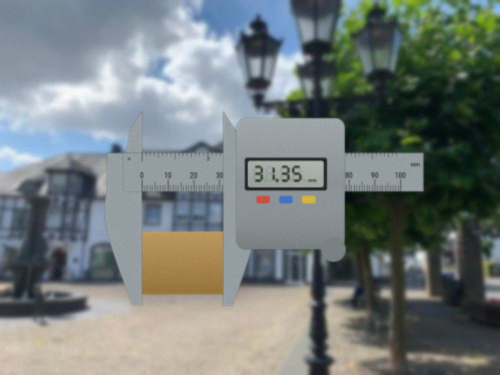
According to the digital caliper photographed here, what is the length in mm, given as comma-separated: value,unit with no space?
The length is 31.35,mm
